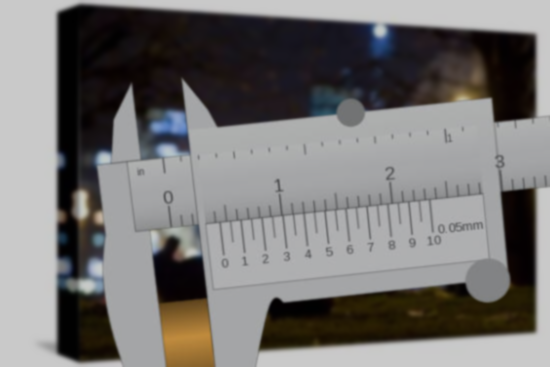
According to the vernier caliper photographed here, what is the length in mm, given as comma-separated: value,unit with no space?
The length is 4.4,mm
